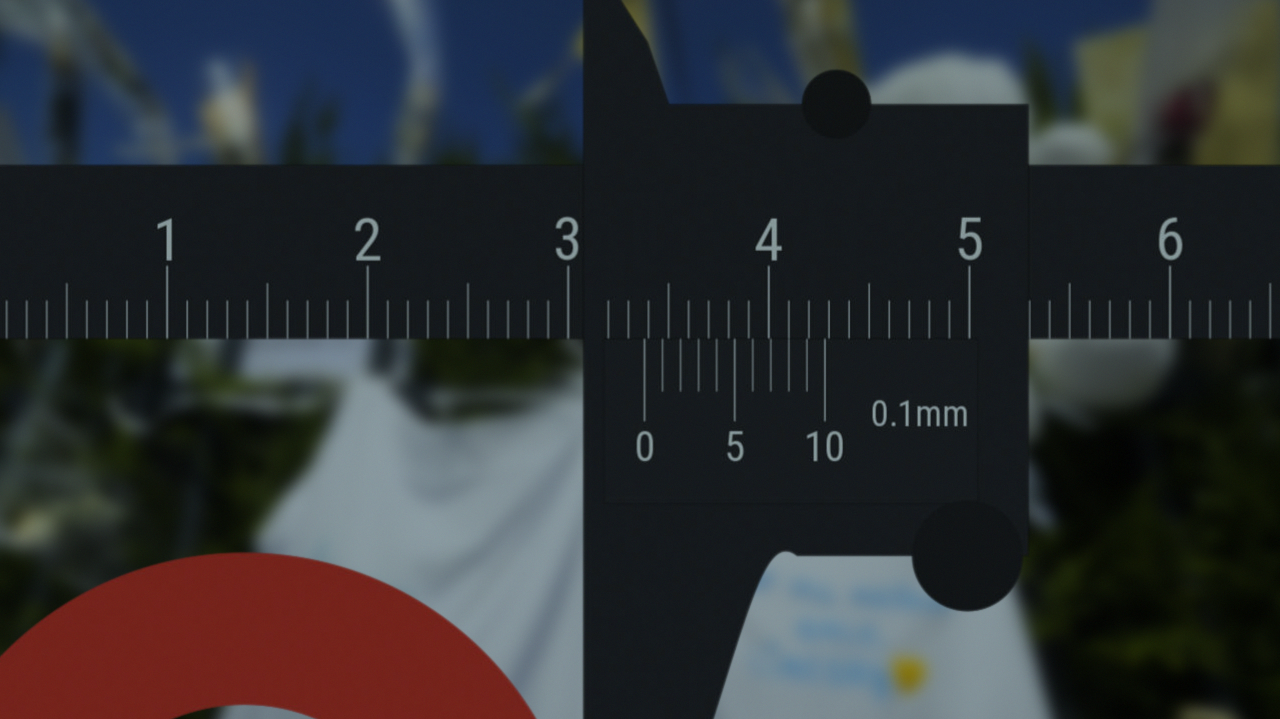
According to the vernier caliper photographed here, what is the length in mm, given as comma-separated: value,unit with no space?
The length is 33.8,mm
